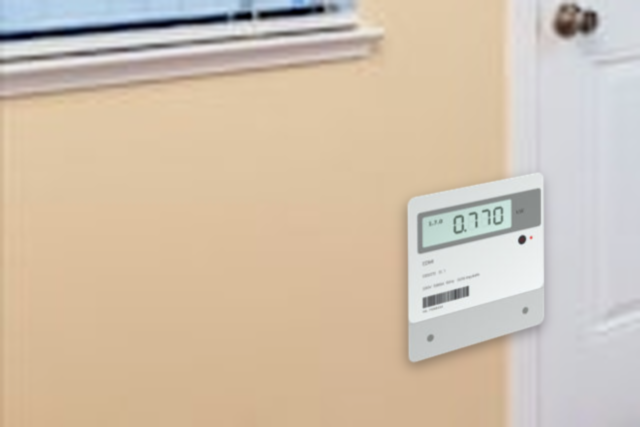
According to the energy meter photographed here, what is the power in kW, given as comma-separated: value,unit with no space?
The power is 0.770,kW
